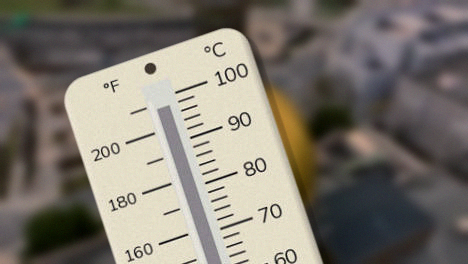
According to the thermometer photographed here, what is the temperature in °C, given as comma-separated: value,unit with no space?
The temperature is 98,°C
